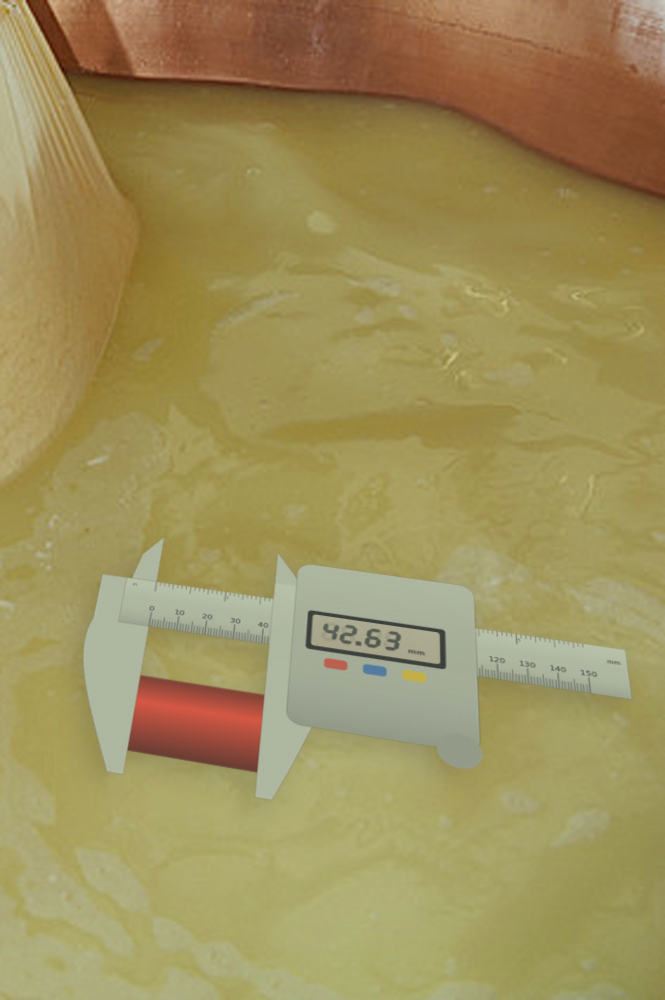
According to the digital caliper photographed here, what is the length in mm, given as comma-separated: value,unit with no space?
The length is 42.63,mm
